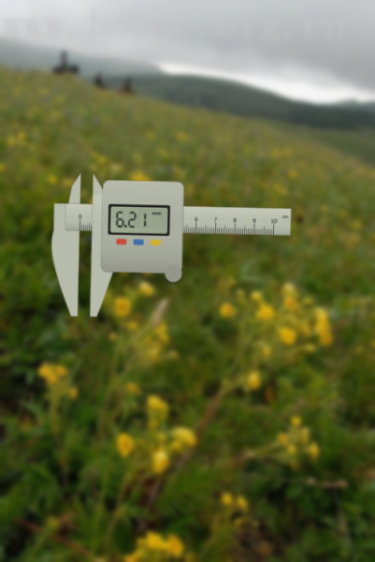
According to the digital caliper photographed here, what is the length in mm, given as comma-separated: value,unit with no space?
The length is 6.21,mm
